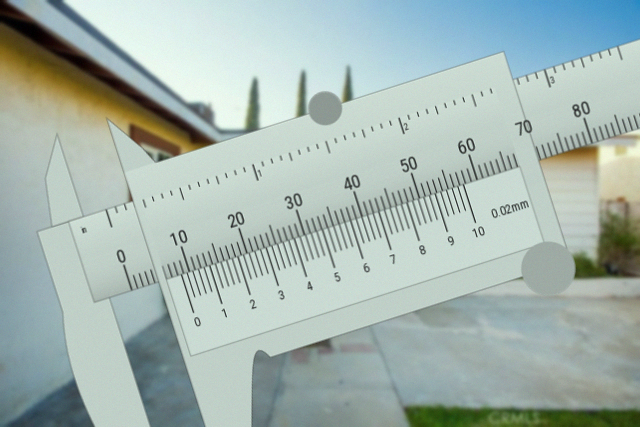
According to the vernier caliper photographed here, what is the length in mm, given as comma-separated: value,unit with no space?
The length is 8.6,mm
